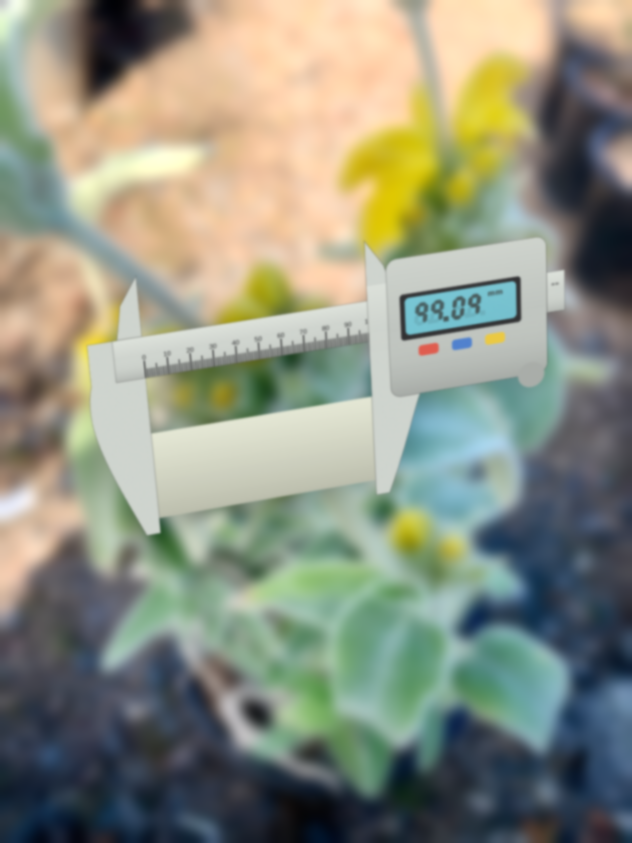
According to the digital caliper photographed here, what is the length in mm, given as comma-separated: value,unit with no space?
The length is 99.09,mm
